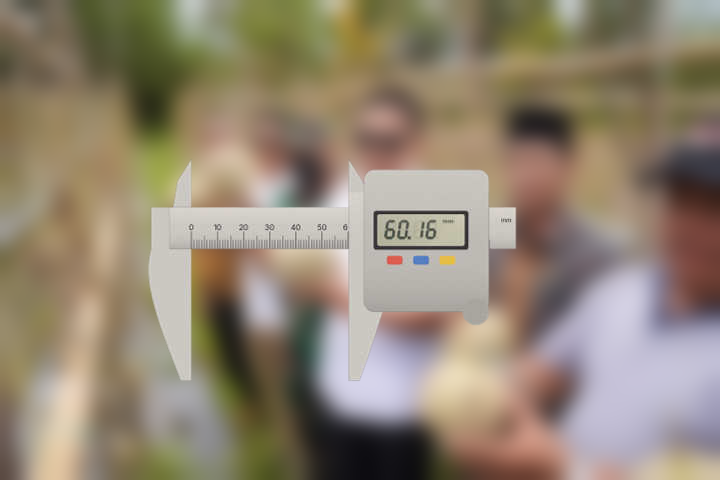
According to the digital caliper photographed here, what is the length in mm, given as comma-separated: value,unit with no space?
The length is 60.16,mm
